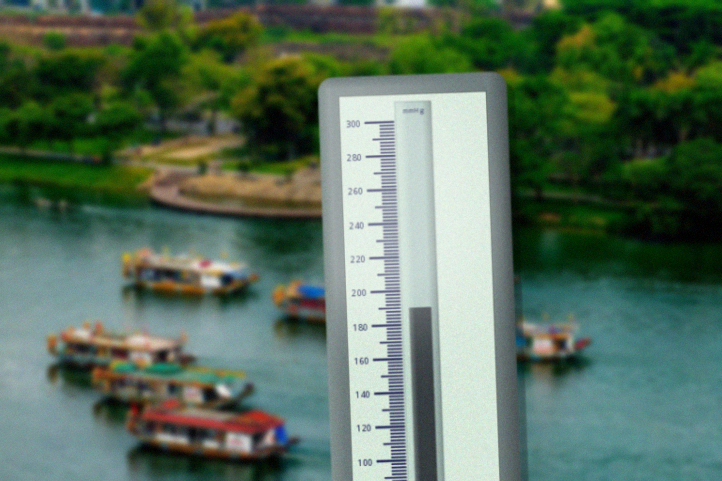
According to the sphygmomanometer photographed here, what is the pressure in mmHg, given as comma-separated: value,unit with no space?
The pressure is 190,mmHg
